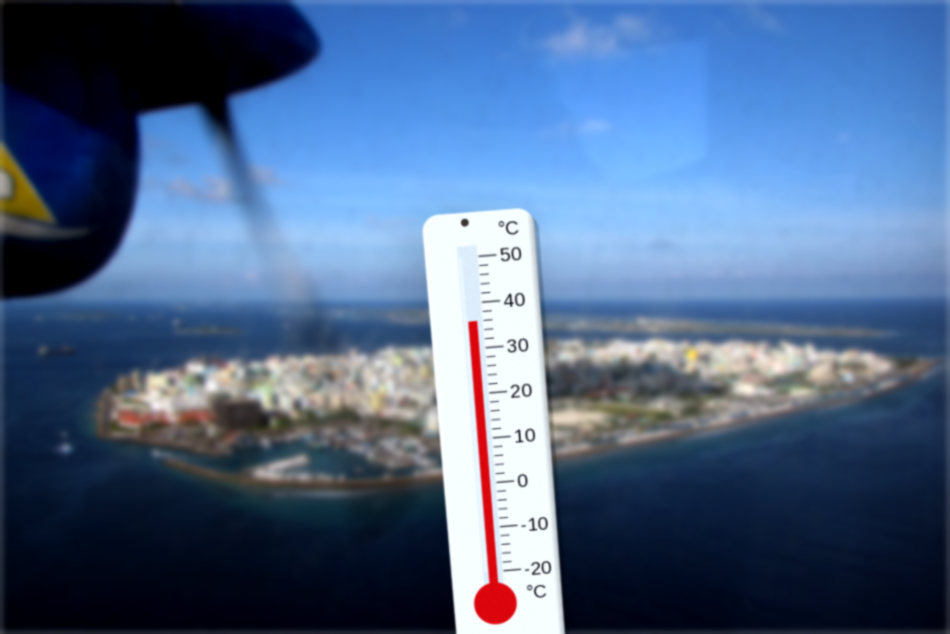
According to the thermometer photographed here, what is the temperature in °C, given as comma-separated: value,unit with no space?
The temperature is 36,°C
